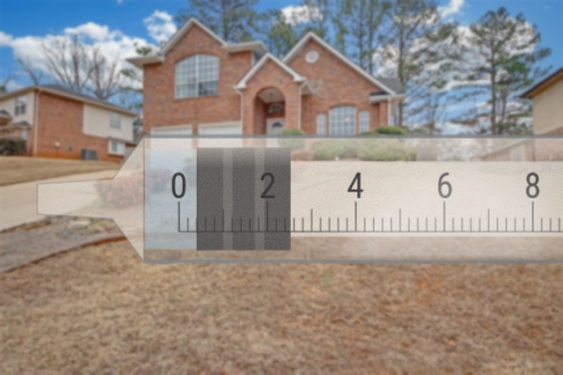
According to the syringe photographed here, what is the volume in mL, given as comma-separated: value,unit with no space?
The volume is 0.4,mL
